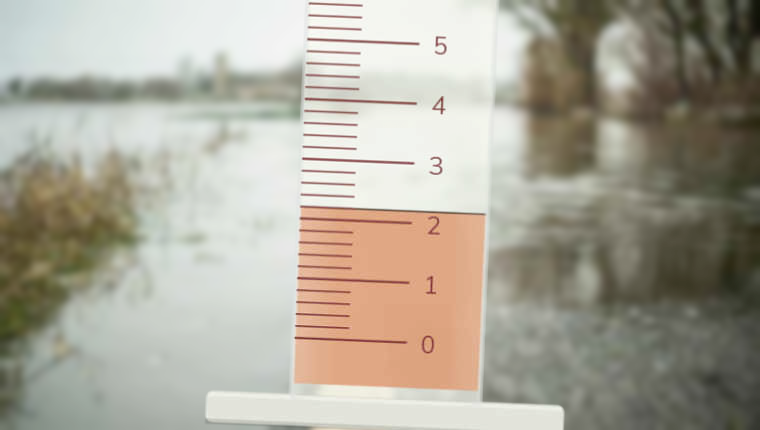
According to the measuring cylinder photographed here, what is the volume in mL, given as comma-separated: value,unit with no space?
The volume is 2.2,mL
